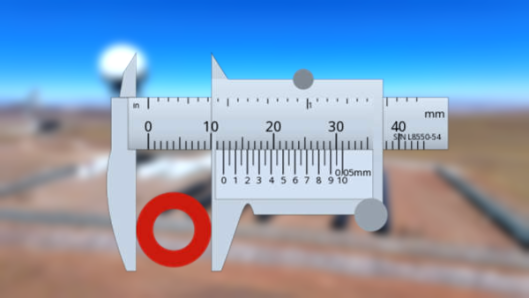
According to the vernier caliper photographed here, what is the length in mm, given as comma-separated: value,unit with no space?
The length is 12.0,mm
